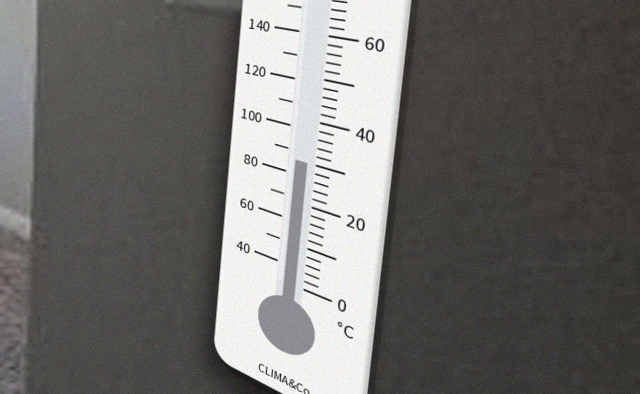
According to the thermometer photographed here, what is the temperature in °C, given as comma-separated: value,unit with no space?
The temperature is 30,°C
